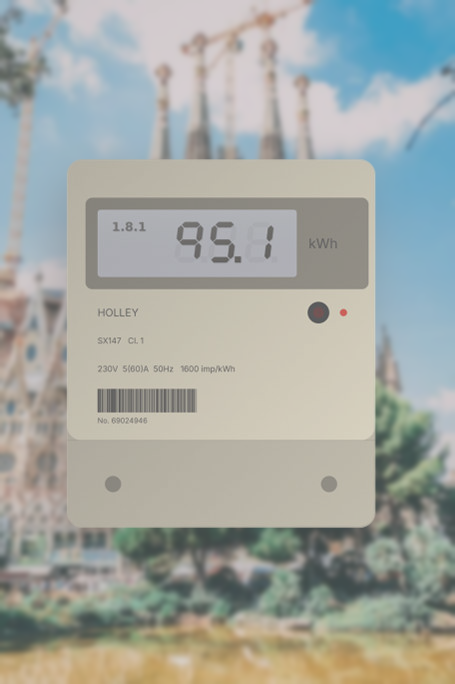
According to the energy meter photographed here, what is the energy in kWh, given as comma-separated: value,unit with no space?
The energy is 95.1,kWh
